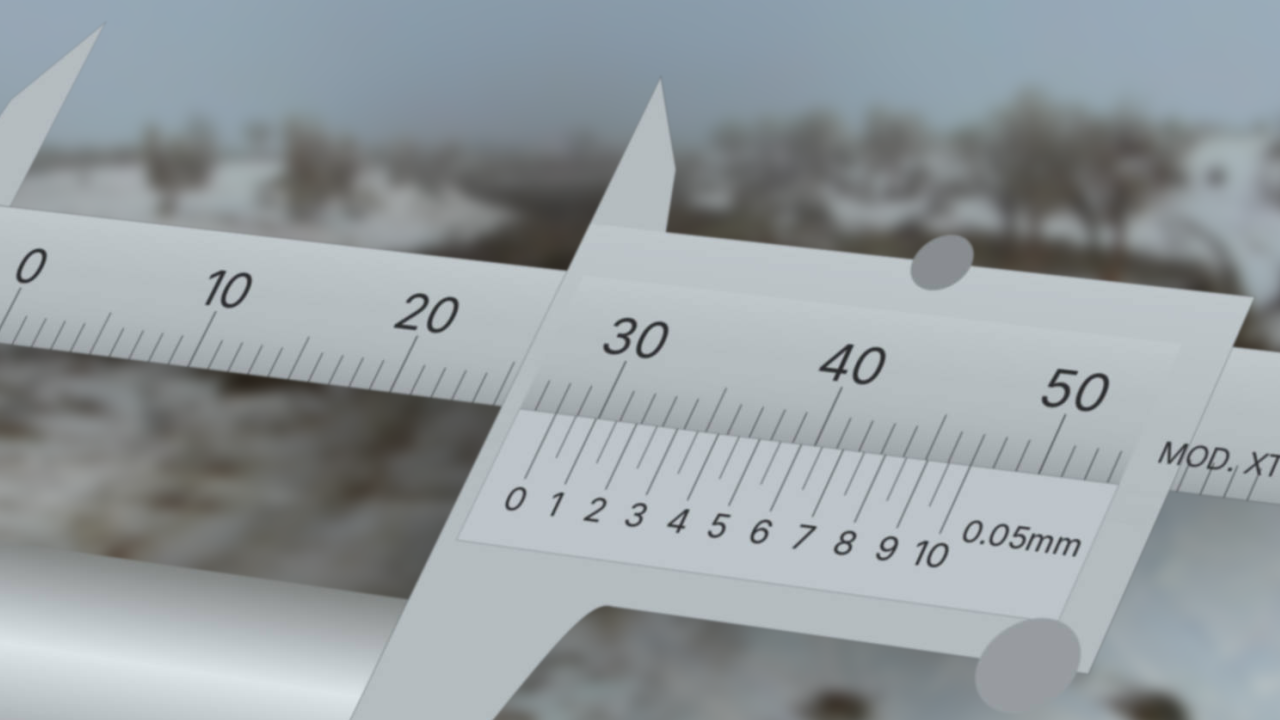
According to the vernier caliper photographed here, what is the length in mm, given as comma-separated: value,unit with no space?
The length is 28.0,mm
